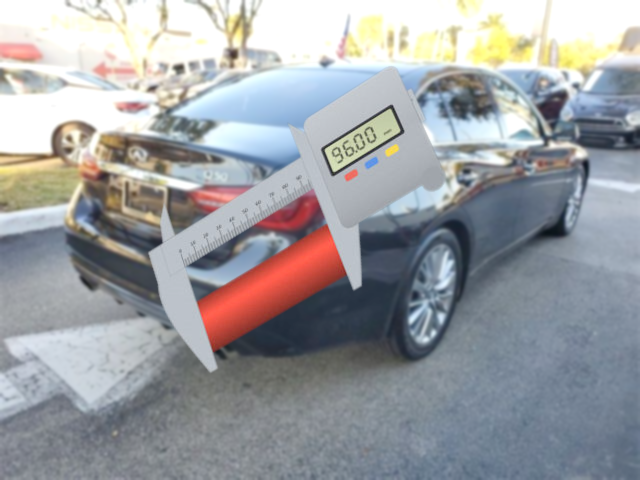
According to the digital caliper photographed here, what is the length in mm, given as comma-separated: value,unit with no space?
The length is 96.00,mm
